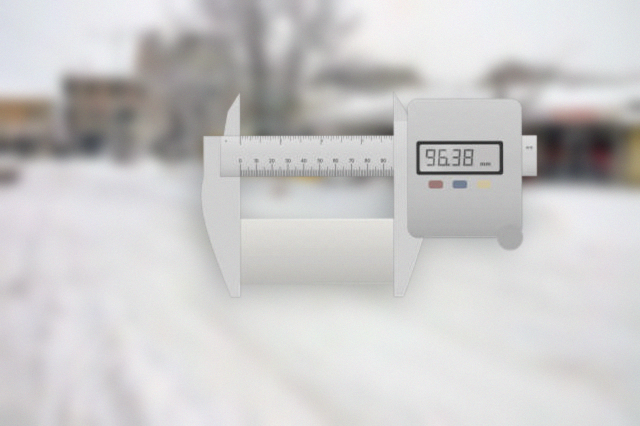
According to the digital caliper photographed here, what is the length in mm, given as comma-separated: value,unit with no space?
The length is 96.38,mm
